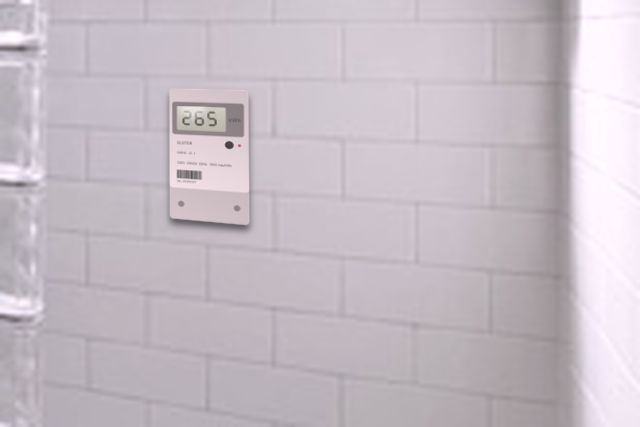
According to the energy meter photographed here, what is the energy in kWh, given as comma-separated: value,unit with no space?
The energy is 265,kWh
